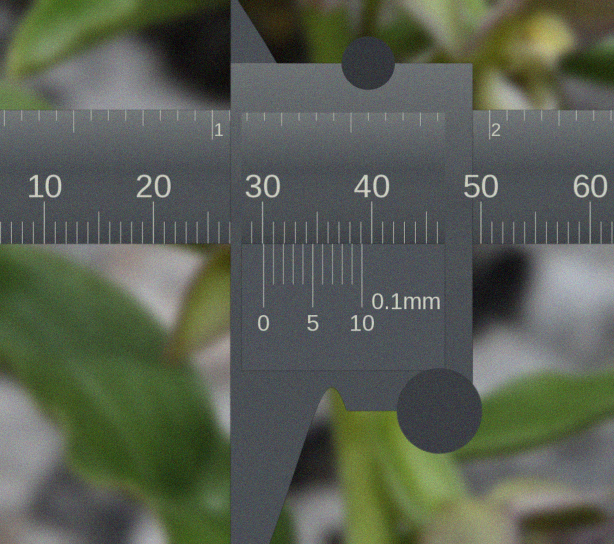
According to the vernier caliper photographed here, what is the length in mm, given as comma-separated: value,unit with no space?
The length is 30.1,mm
